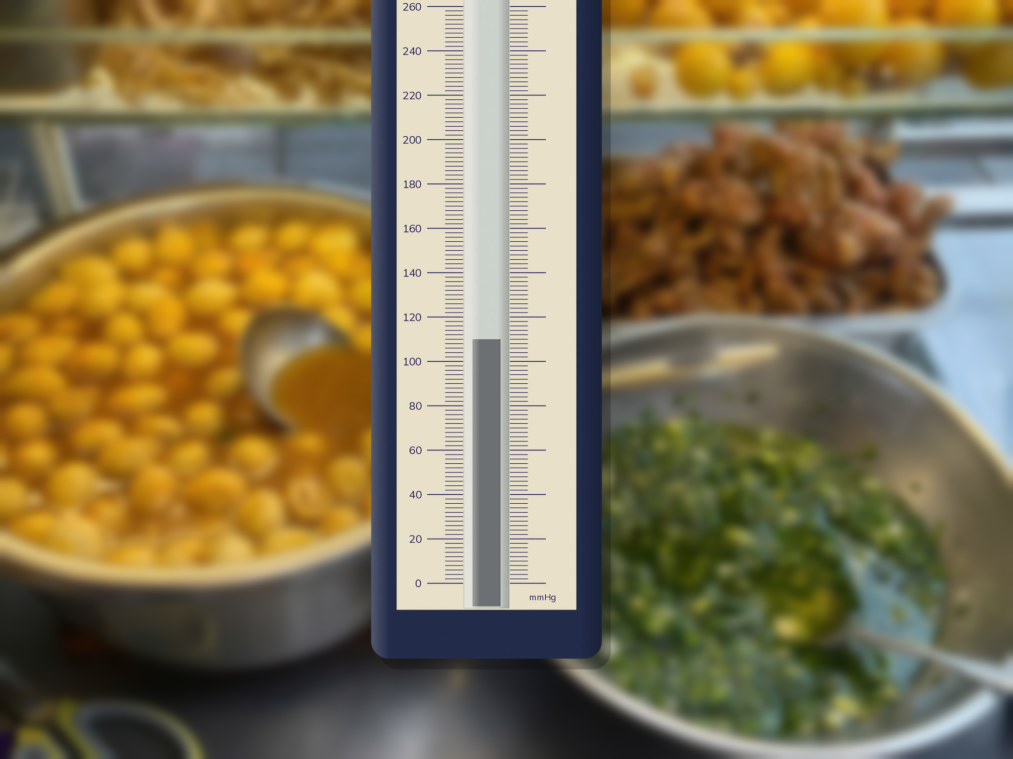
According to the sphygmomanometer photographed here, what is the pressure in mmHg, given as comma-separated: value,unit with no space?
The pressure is 110,mmHg
